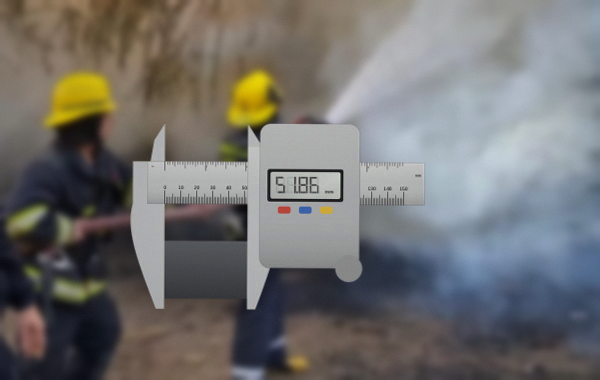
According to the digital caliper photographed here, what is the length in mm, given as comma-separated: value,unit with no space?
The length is 51.86,mm
